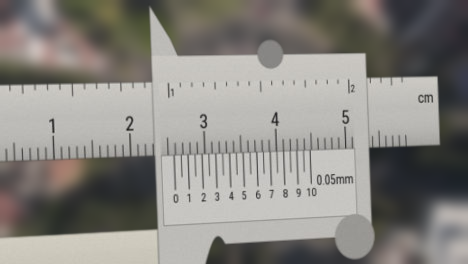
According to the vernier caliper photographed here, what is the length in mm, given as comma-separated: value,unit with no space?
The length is 25.8,mm
